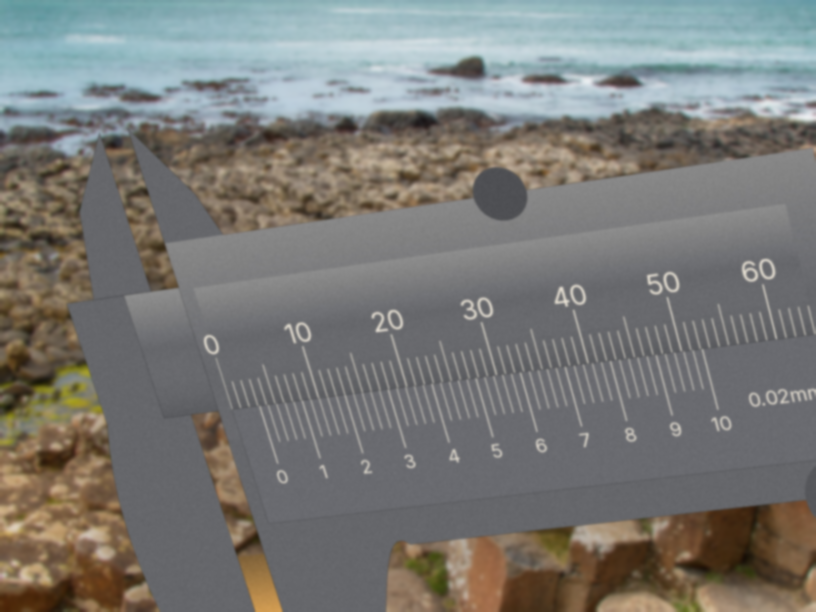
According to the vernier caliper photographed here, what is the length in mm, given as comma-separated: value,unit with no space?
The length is 3.2,mm
